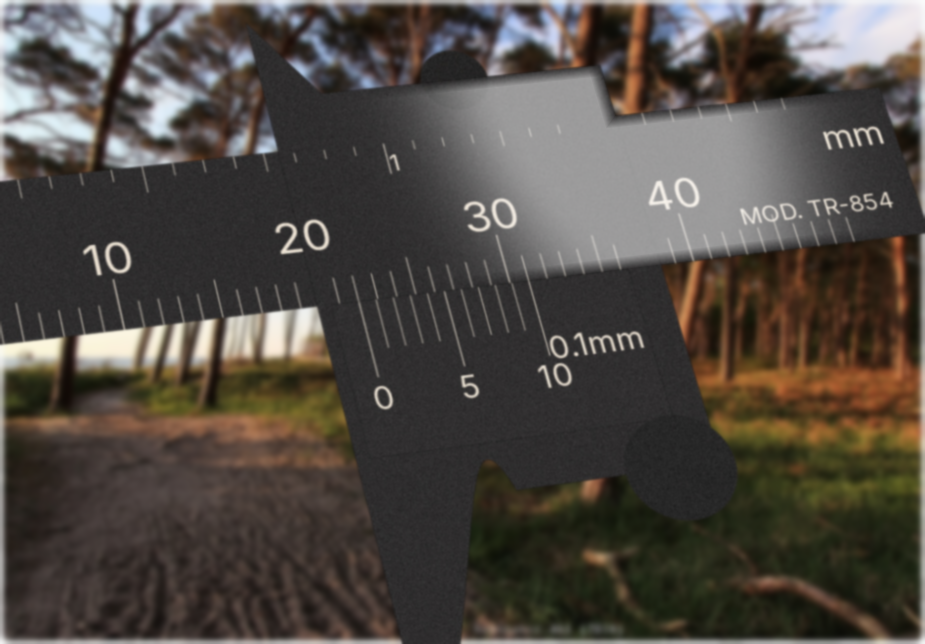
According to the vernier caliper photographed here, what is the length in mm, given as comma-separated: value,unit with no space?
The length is 22.0,mm
